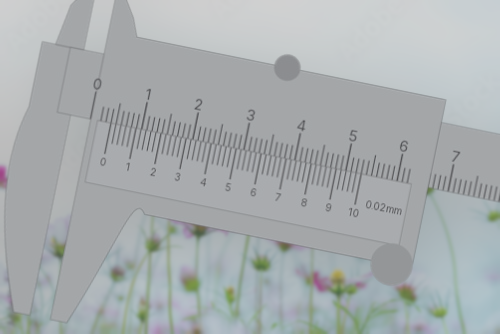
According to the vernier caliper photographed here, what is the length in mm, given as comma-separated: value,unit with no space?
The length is 4.0,mm
